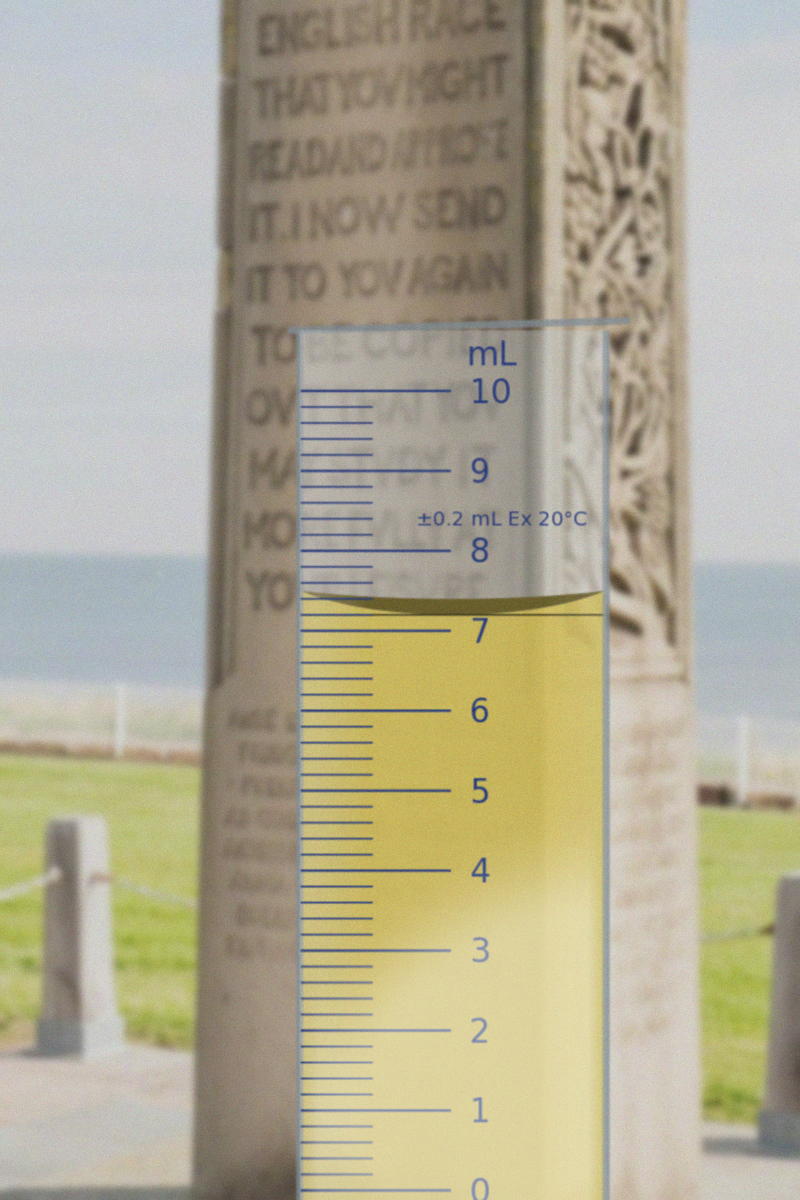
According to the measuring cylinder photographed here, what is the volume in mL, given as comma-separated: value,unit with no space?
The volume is 7.2,mL
